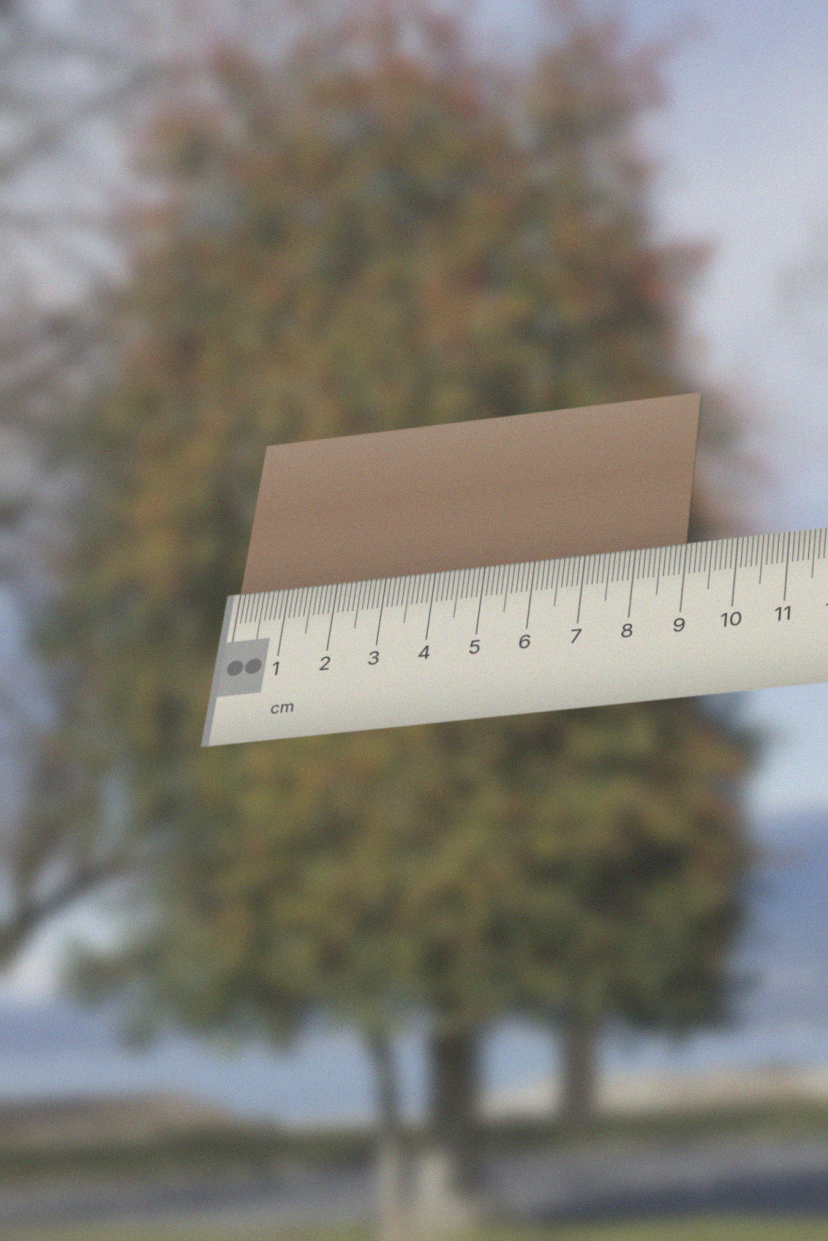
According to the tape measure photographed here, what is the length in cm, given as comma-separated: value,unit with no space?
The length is 9,cm
